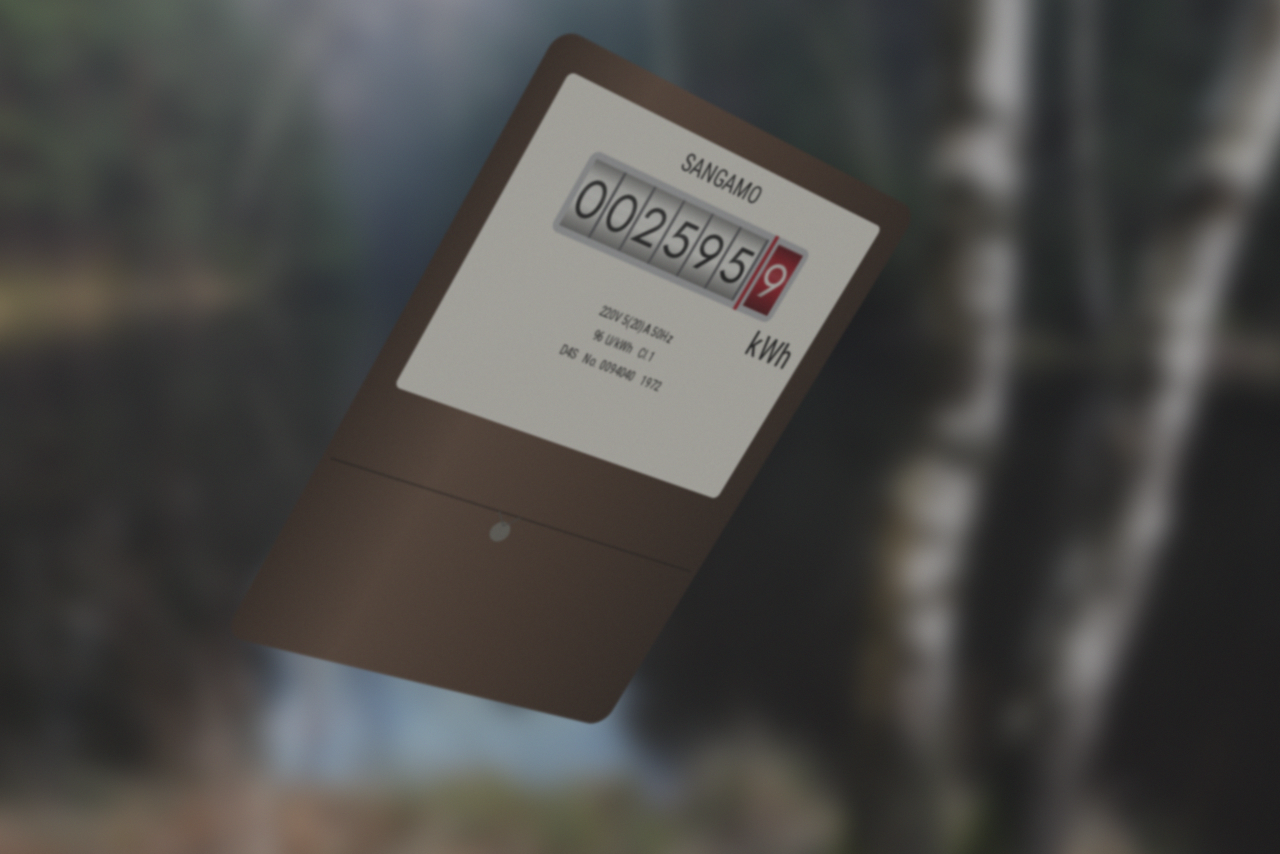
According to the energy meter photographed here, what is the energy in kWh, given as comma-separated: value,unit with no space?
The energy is 2595.9,kWh
